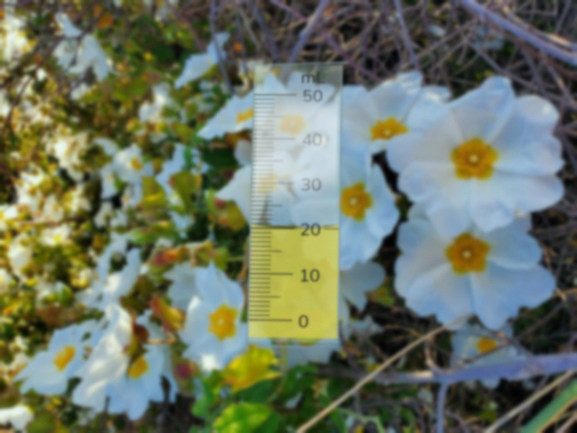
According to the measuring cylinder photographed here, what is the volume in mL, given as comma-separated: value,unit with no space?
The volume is 20,mL
